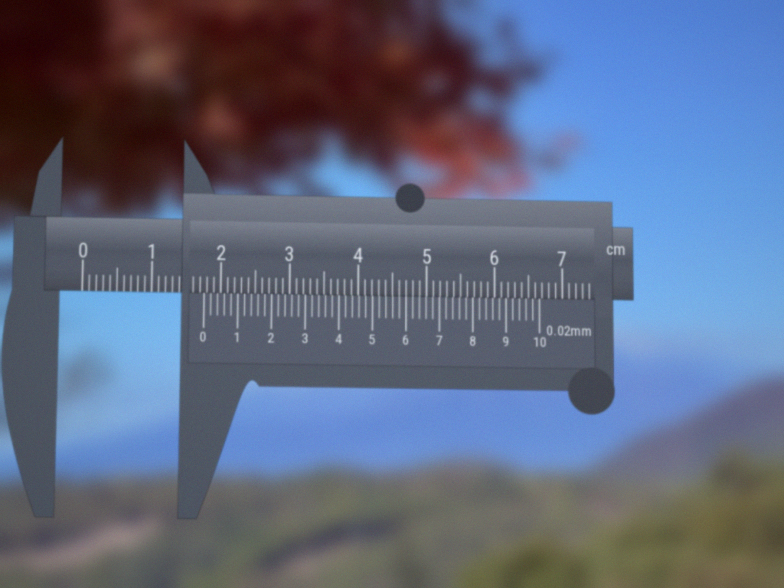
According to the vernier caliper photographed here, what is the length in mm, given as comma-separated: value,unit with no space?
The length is 17.6,mm
